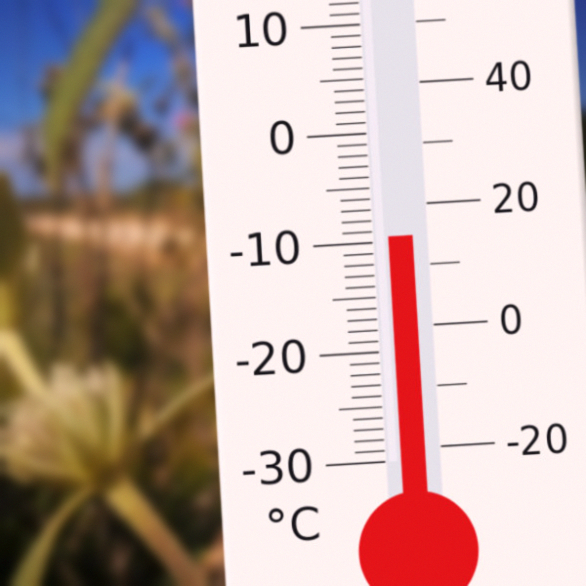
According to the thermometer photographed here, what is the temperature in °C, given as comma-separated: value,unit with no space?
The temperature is -9.5,°C
